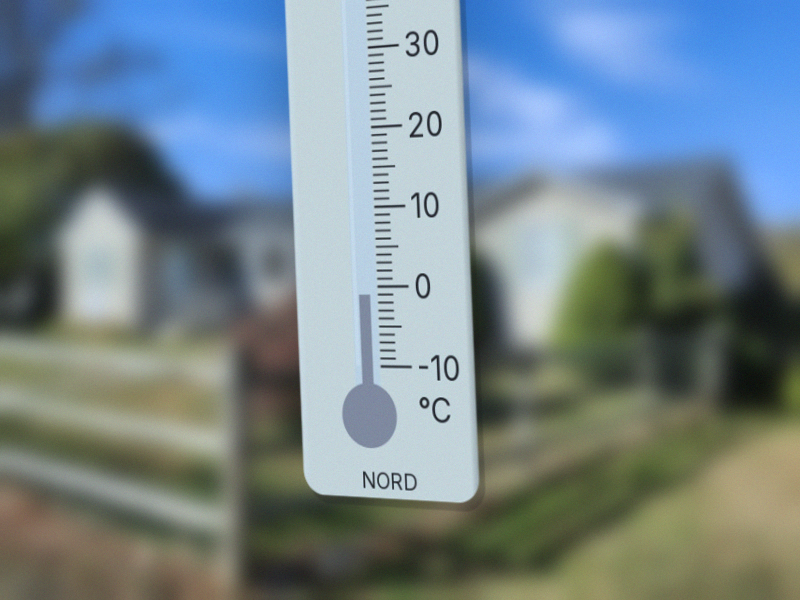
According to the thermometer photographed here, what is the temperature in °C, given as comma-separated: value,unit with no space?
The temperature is -1,°C
